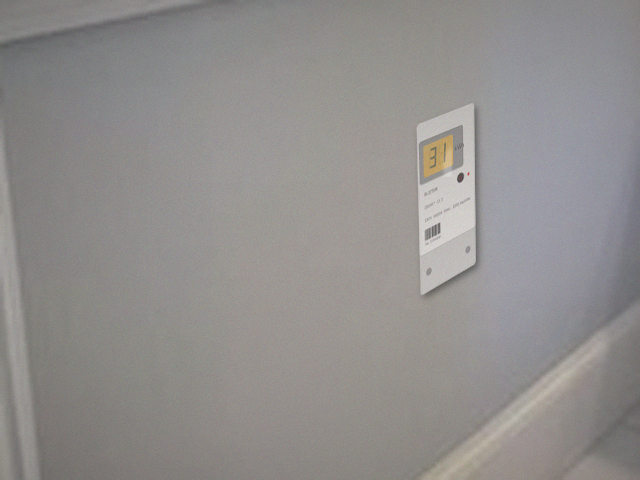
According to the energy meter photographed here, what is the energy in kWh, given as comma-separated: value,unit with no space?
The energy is 31,kWh
